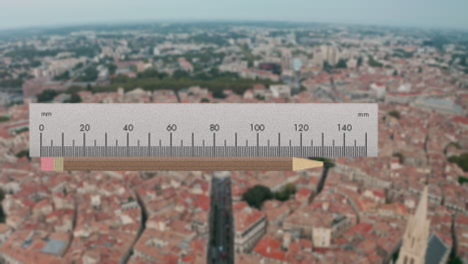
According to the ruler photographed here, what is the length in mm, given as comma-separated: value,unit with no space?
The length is 135,mm
